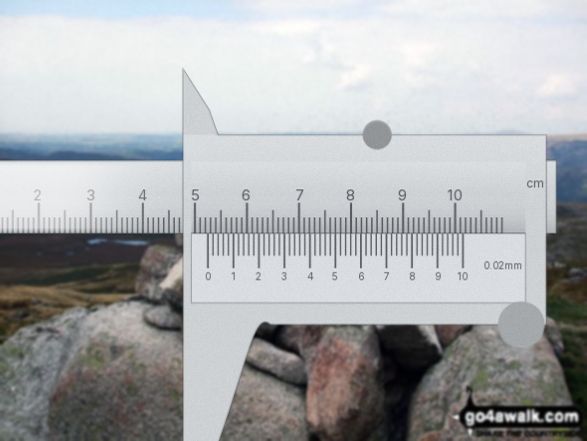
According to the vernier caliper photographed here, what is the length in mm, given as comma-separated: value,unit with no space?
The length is 52.5,mm
